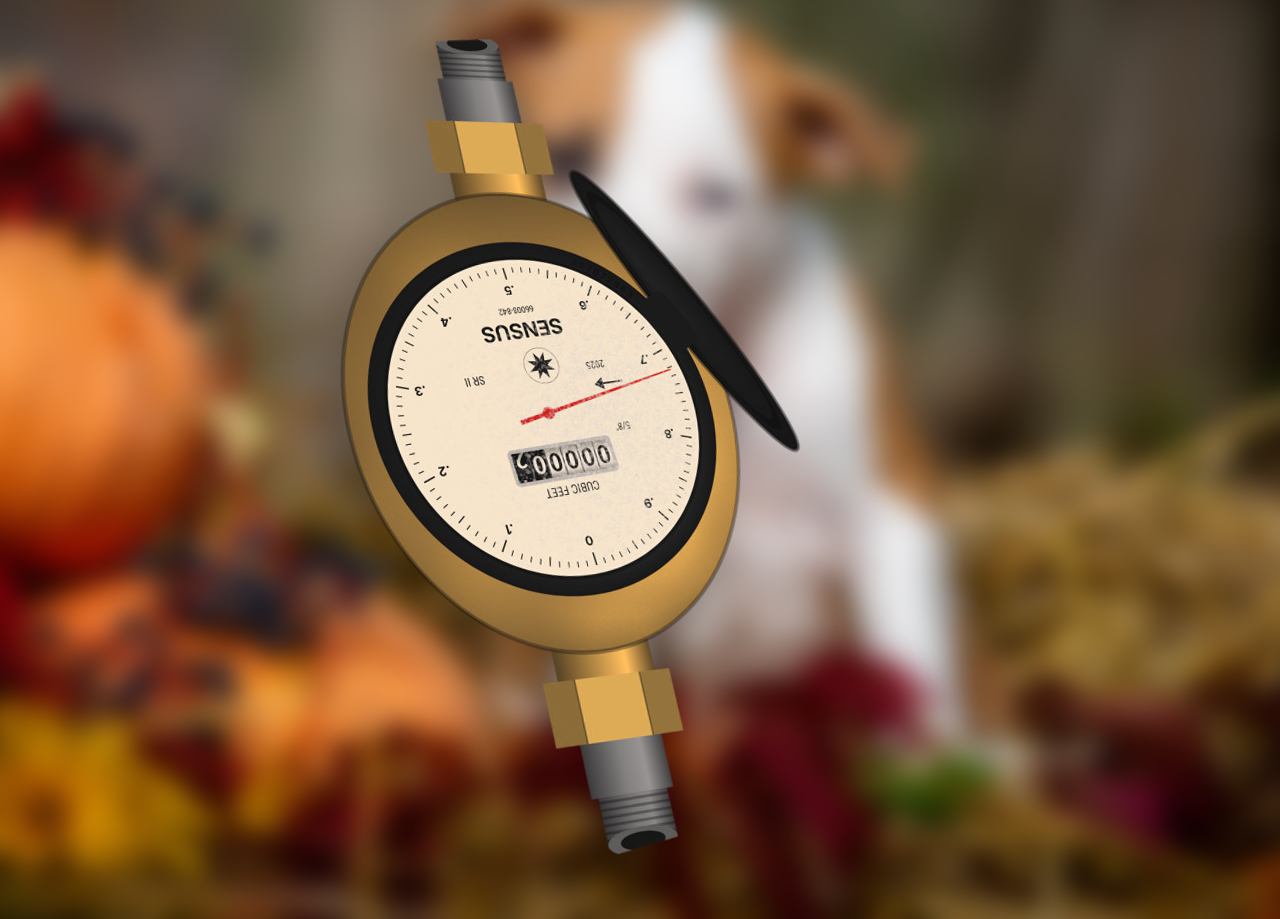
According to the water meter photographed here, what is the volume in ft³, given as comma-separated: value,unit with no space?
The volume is 1.72,ft³
